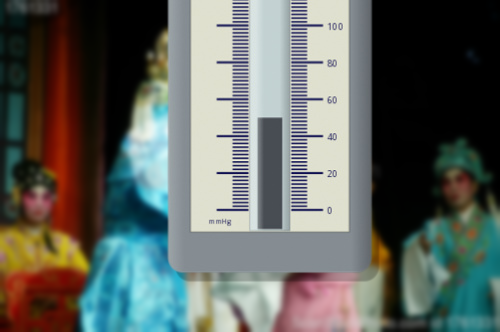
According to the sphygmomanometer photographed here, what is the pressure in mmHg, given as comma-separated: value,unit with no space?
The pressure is 50,mmHg
